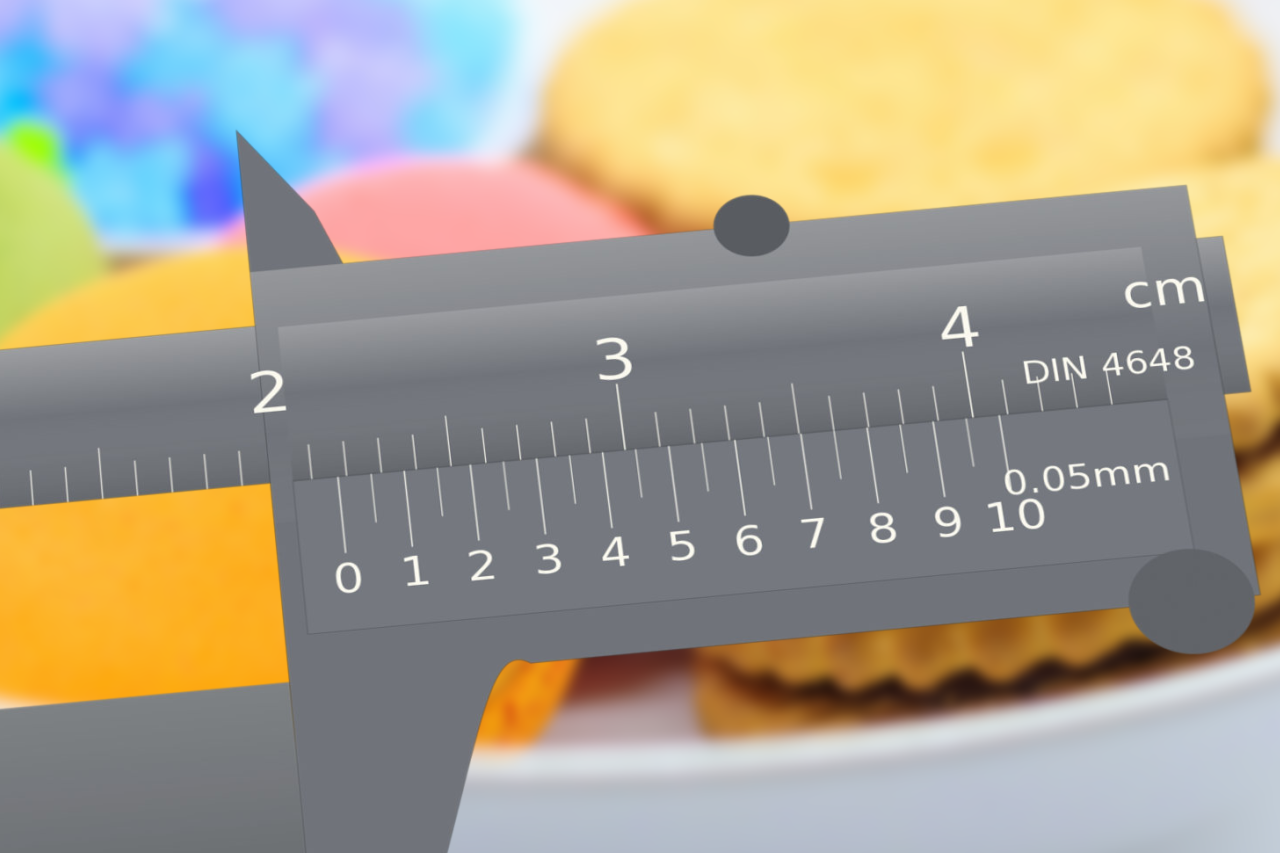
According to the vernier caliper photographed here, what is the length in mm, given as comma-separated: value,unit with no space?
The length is 21.75,mm
